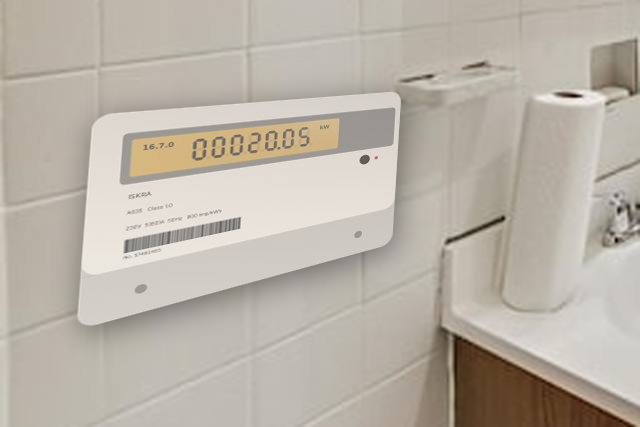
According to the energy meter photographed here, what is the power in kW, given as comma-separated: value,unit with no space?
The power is 20.05,kW
